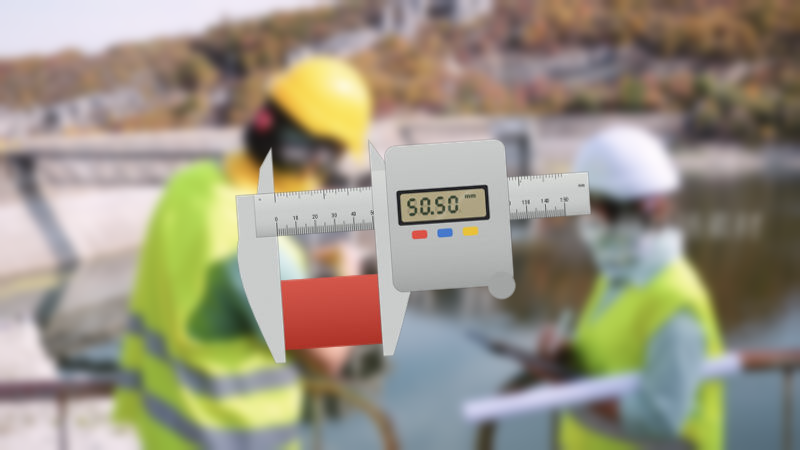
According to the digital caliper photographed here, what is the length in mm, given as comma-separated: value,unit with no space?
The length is 50.50,mm
